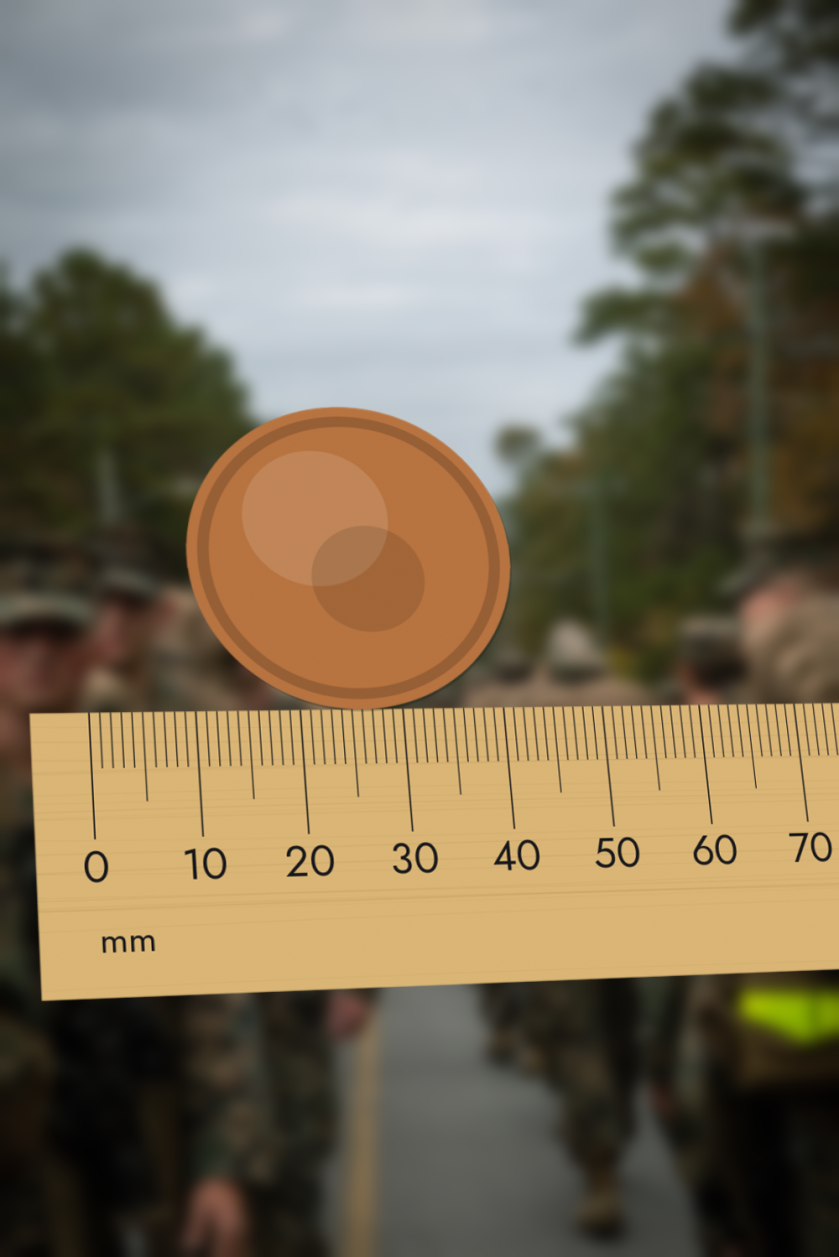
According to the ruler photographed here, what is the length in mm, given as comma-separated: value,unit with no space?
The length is 32,mm
